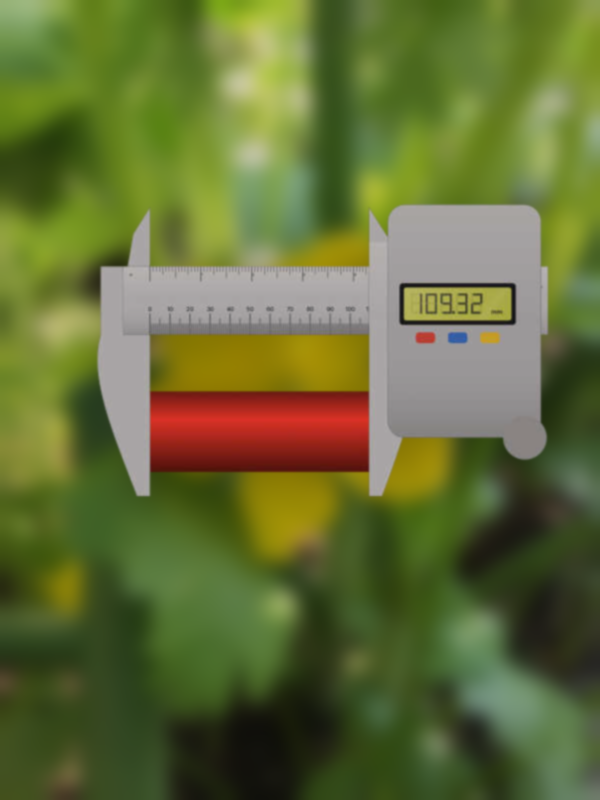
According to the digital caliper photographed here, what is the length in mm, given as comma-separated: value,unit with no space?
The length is 109.32,mm
